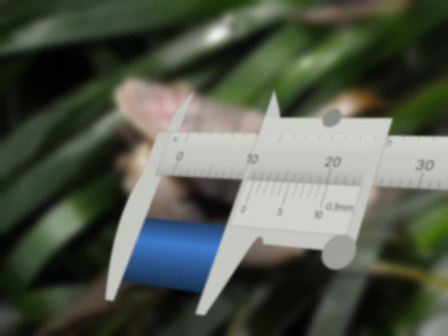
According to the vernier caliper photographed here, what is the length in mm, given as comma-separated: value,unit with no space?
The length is 11.2,mm
